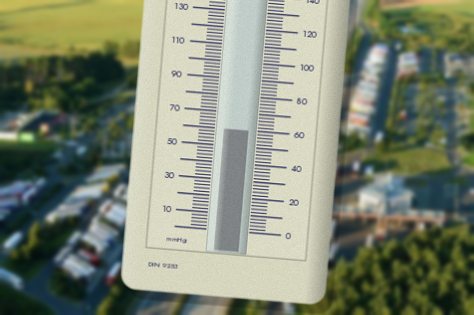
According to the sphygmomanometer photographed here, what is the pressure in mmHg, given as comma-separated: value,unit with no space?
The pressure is 60,mmHg
